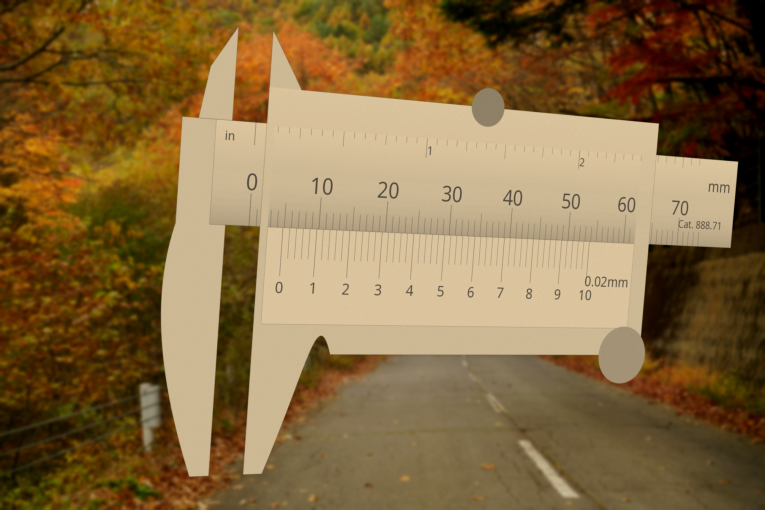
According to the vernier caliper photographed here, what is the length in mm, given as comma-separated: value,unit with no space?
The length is 4.8,mm
